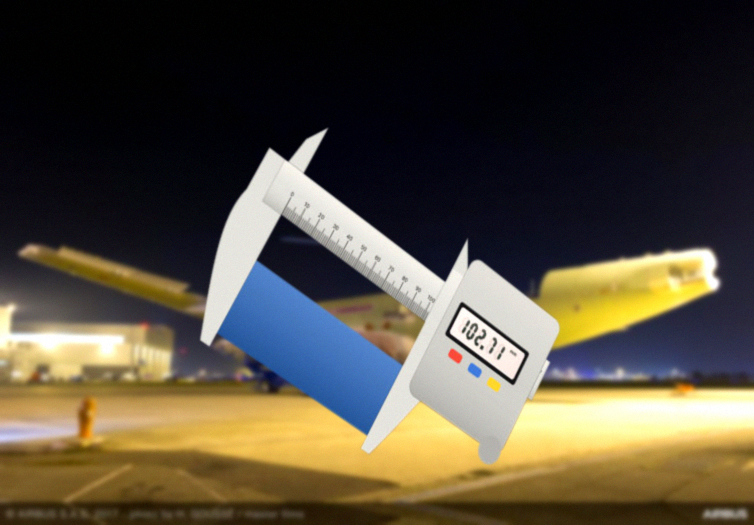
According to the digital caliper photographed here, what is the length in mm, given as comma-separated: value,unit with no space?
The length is 102.71,mm
